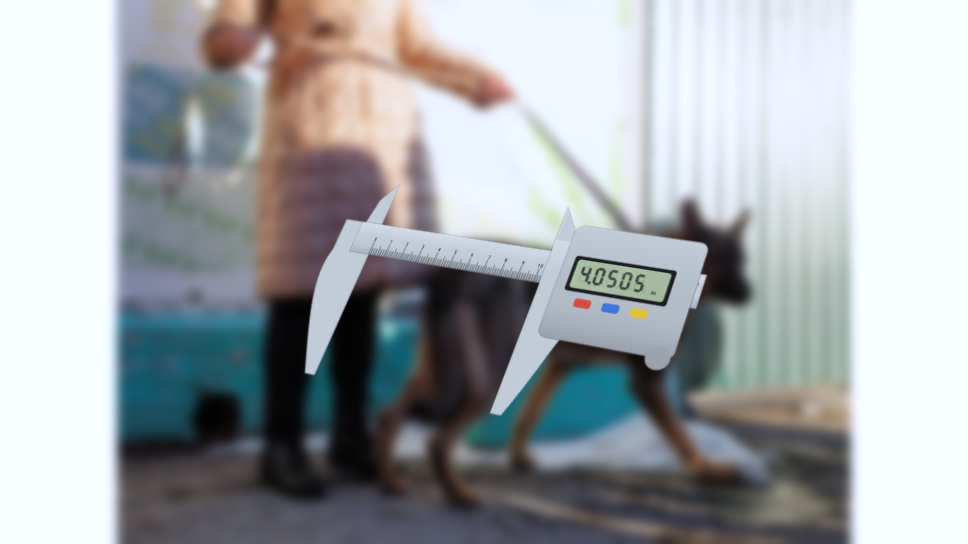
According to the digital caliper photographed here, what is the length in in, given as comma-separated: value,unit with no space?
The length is 4.0505,in
